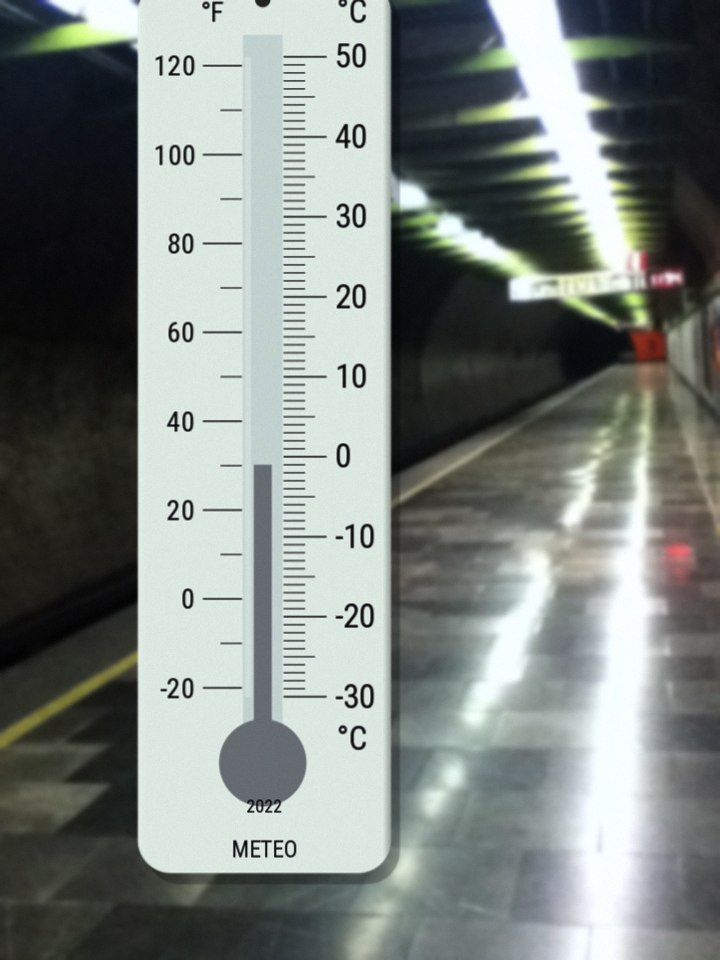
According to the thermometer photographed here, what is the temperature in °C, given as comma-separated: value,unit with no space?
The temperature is -1,°C
